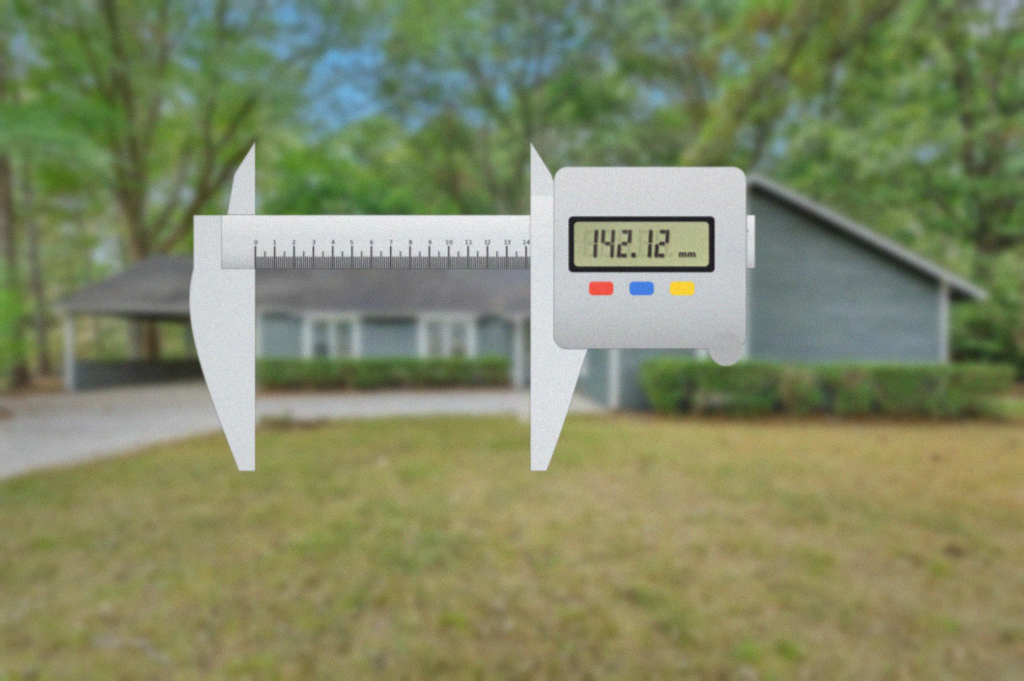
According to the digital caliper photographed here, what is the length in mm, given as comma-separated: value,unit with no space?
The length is 142.12,mm
